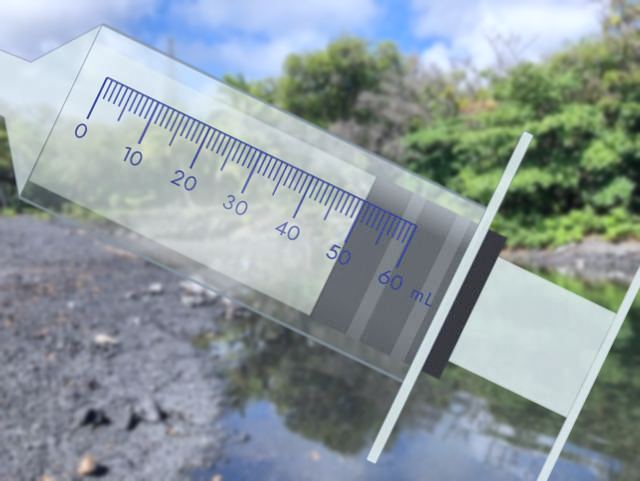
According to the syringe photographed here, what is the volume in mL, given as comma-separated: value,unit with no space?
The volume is 50,mL
